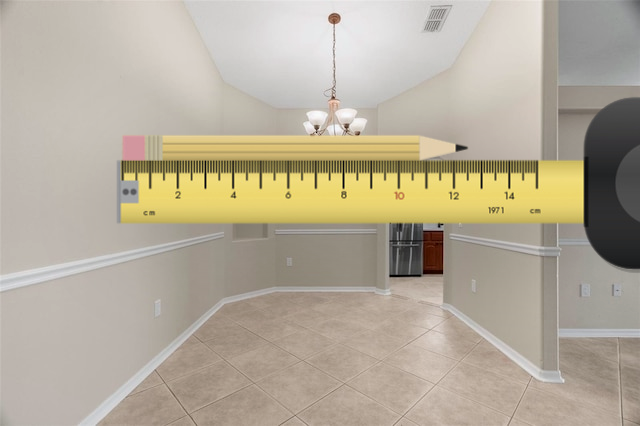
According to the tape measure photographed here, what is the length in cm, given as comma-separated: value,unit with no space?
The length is 12.5,cm
